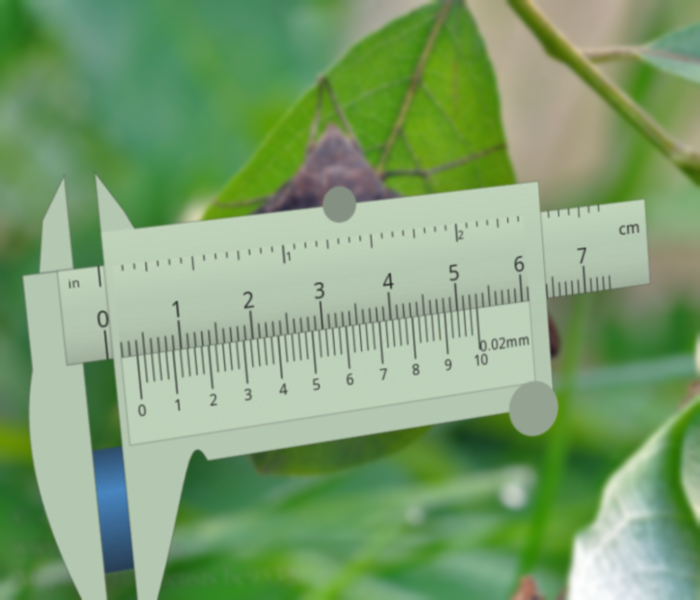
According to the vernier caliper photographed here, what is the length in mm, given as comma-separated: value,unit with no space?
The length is 4.0,mm
